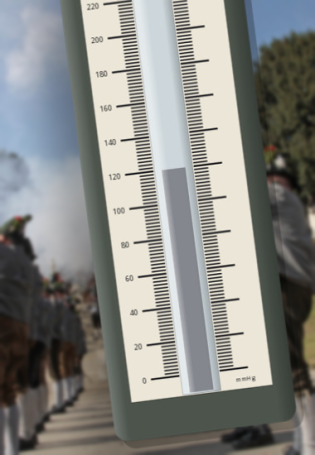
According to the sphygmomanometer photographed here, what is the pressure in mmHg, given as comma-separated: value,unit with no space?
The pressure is 120,mmHg
